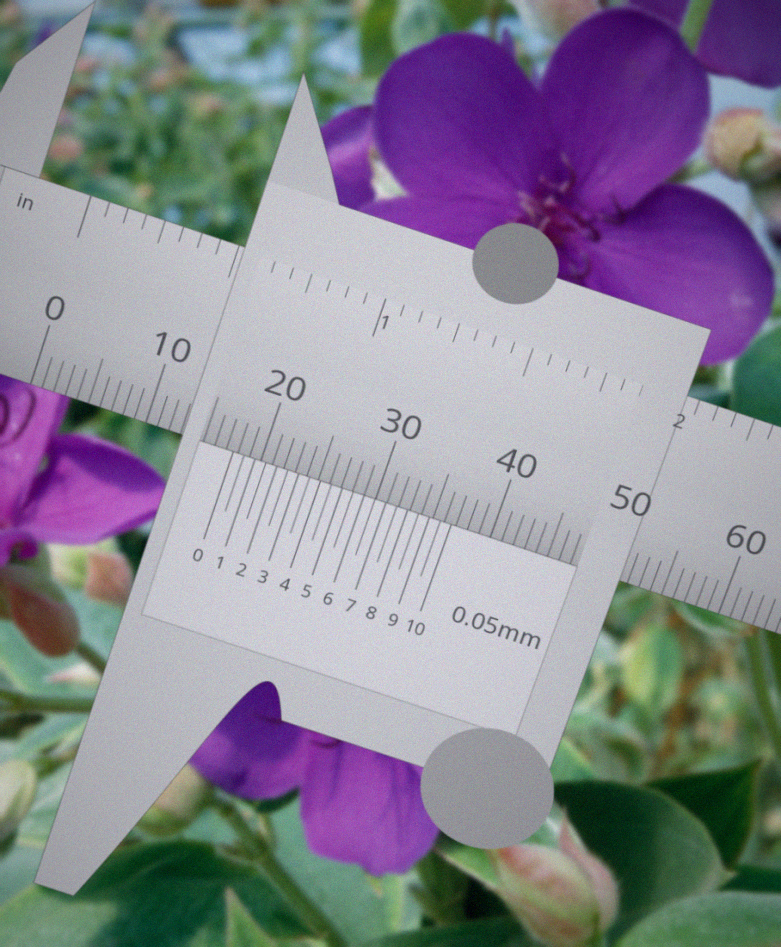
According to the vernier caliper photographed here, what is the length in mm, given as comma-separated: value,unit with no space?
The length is 17.6,mm
